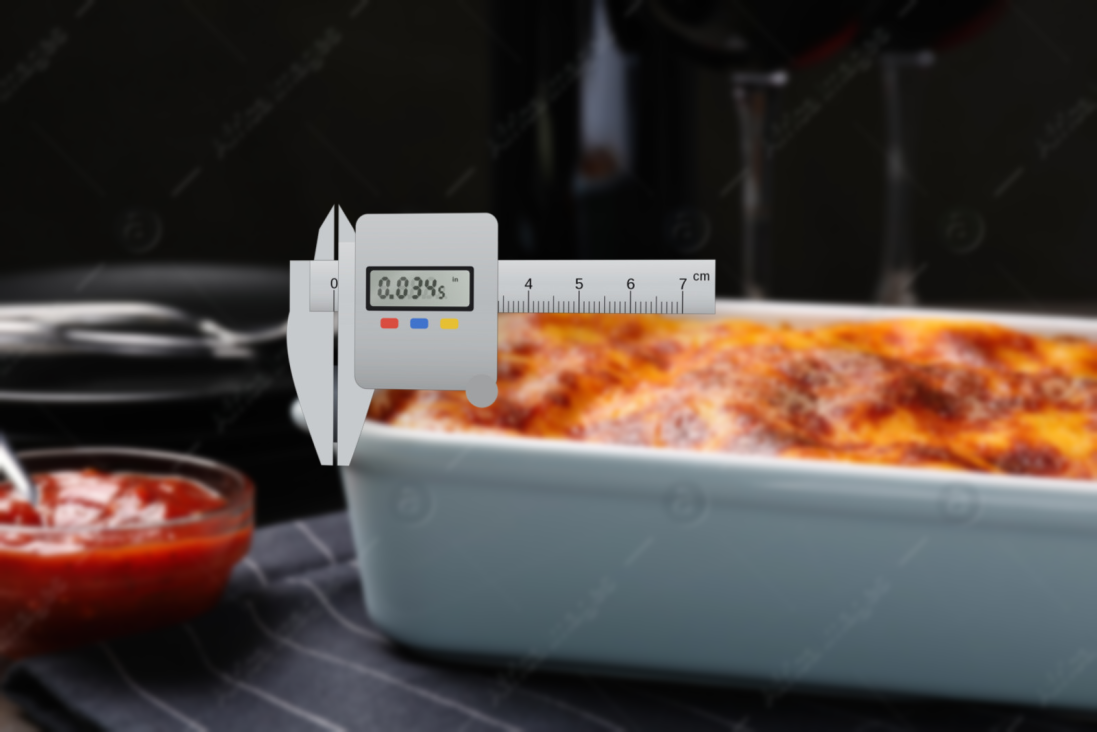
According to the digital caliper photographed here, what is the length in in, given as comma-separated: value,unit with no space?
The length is 0.0345,in
